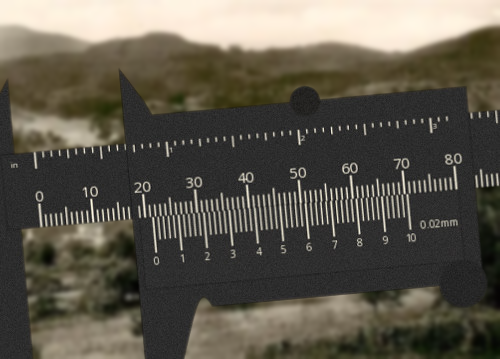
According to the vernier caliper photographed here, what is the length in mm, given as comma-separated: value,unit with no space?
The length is 21.5,mm
